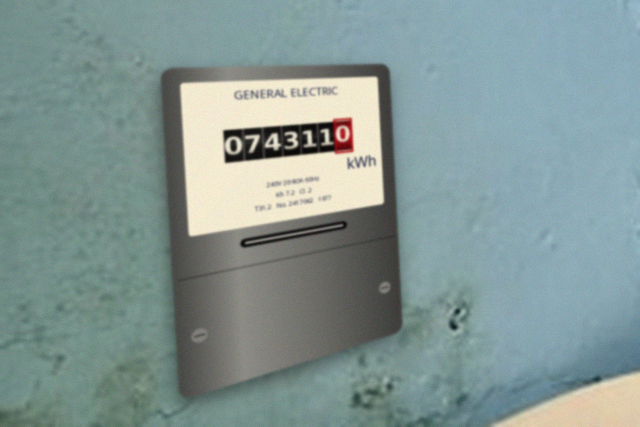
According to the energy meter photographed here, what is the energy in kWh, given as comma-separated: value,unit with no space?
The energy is 74311.0,kWh
